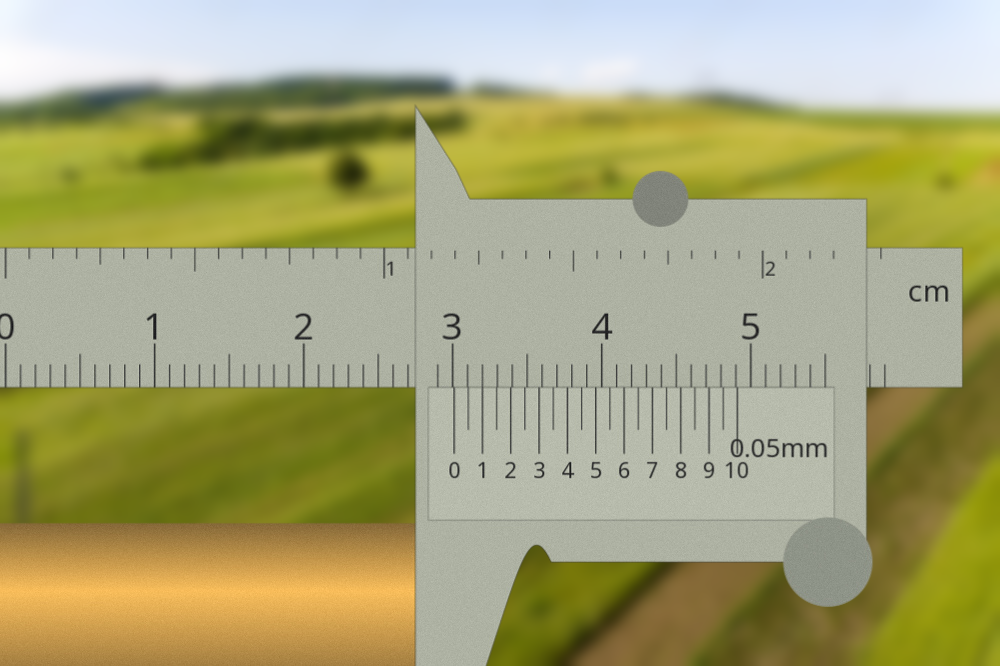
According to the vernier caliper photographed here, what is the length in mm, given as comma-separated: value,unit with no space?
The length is 30.1,mm
